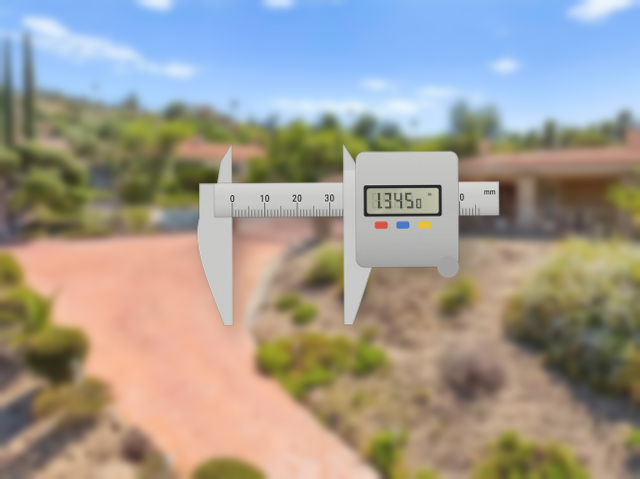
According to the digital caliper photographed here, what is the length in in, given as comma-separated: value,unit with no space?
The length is 1.3450,in
